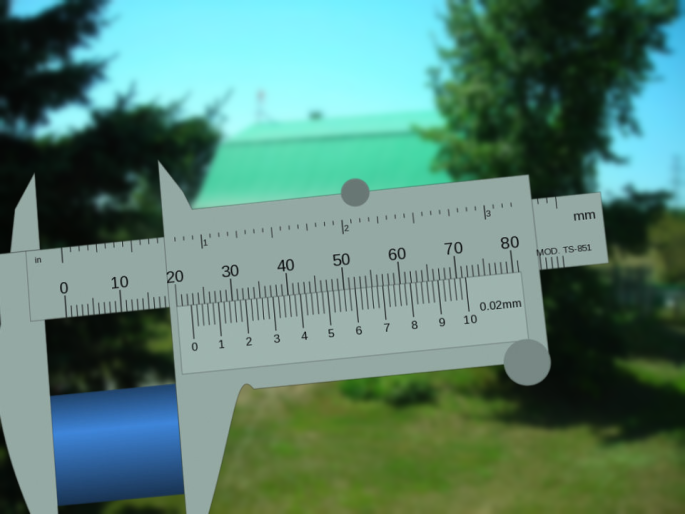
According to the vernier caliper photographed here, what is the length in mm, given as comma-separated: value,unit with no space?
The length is 22.6,mm
